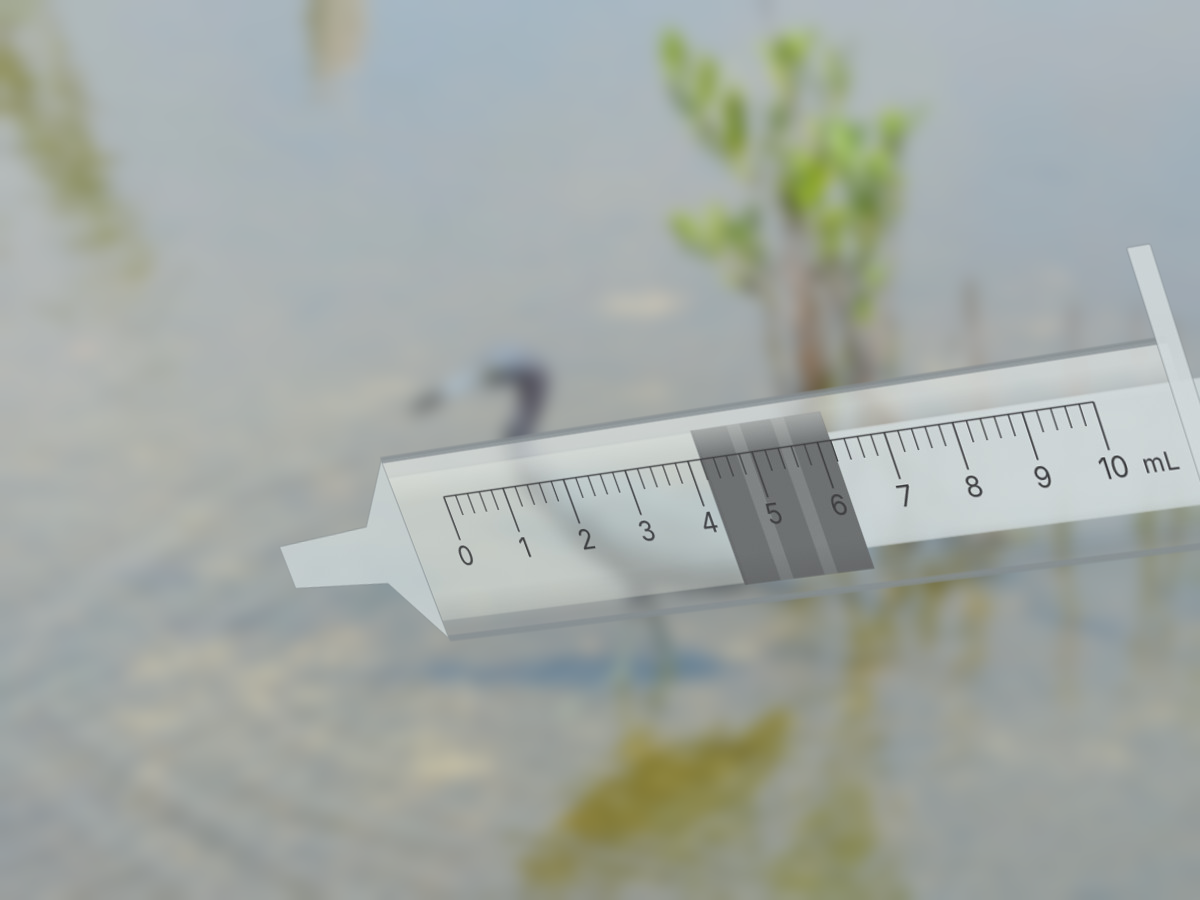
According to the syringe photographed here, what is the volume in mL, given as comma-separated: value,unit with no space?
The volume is 4.2,mL
